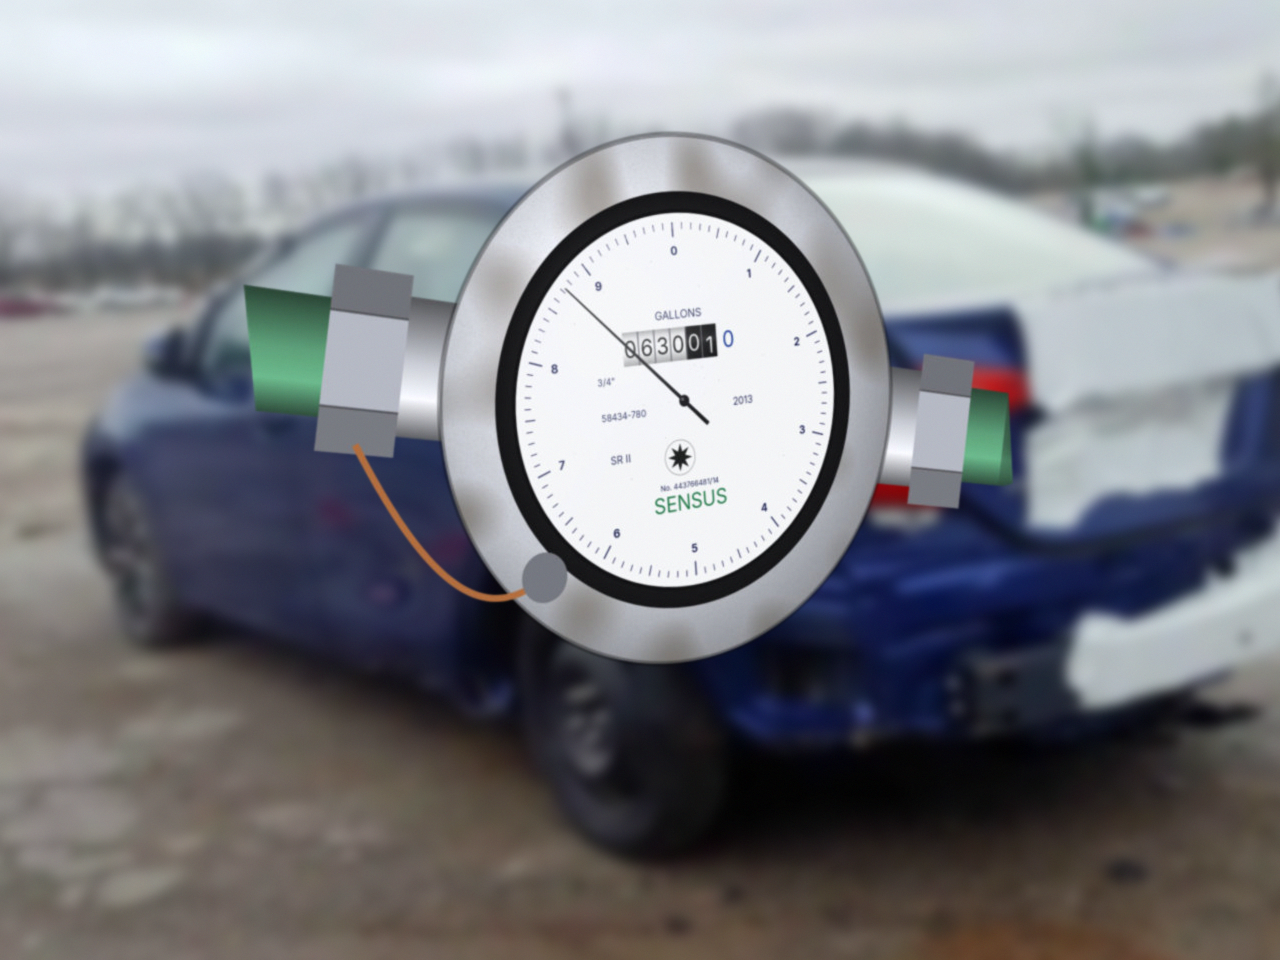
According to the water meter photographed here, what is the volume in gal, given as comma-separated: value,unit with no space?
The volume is 630008.7,gal
